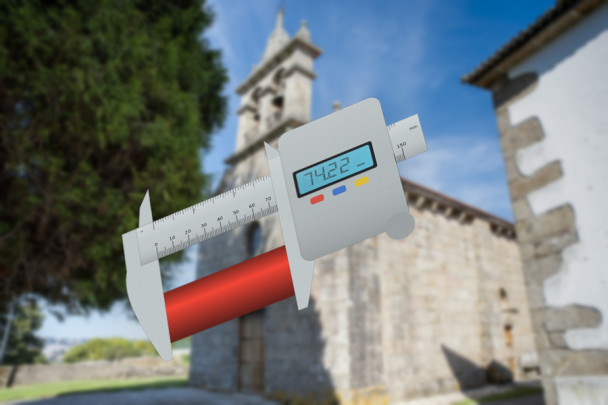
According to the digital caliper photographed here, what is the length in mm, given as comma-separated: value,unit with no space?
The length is 74.22,mm
